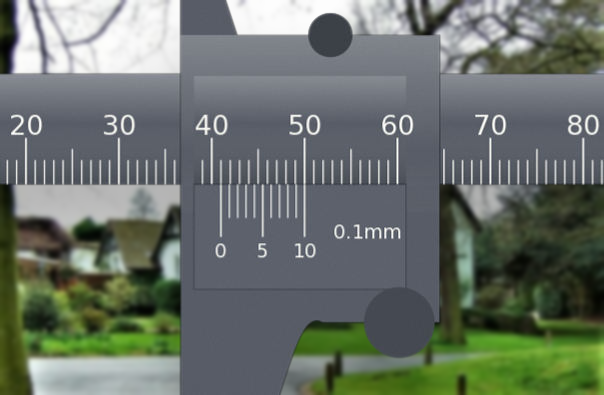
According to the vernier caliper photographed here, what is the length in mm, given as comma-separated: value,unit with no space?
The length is 41.0,mm
